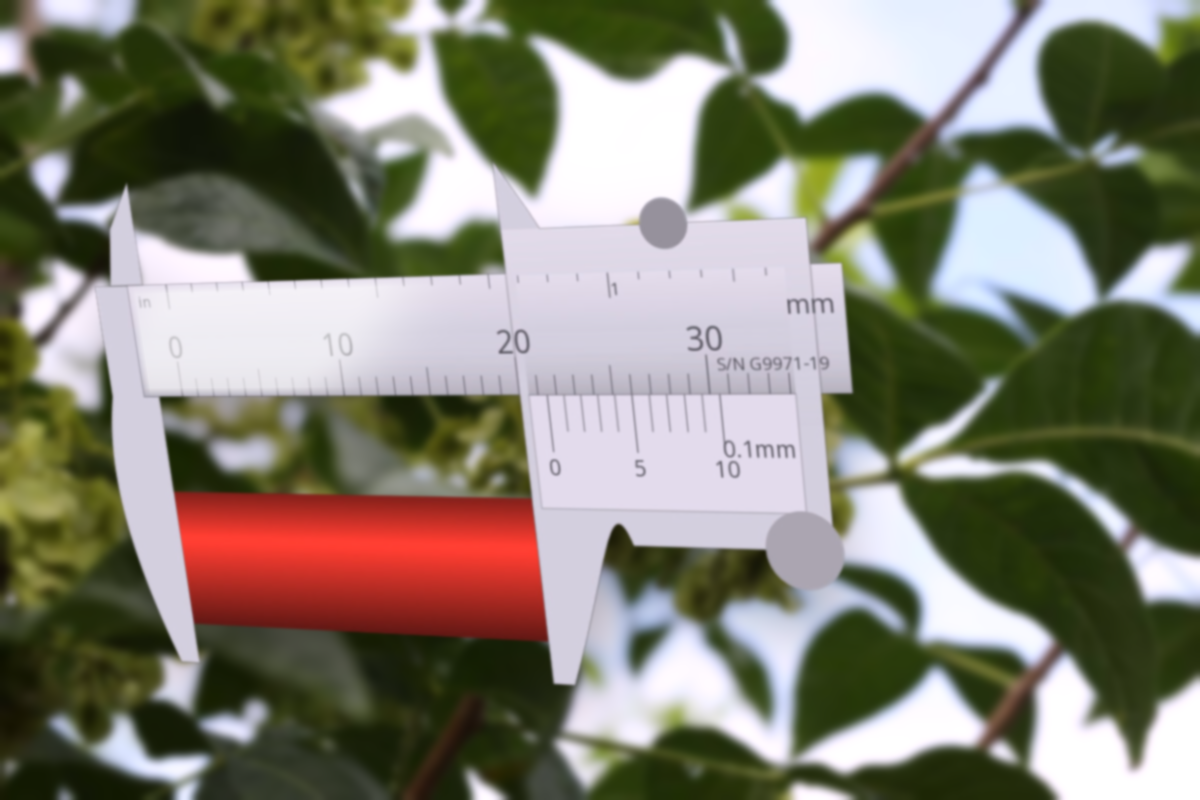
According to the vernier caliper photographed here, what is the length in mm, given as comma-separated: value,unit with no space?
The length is 21.5,mm
